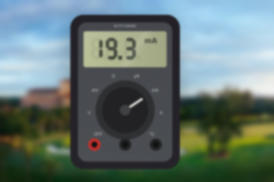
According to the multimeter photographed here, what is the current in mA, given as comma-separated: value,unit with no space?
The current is 19.3,mA
